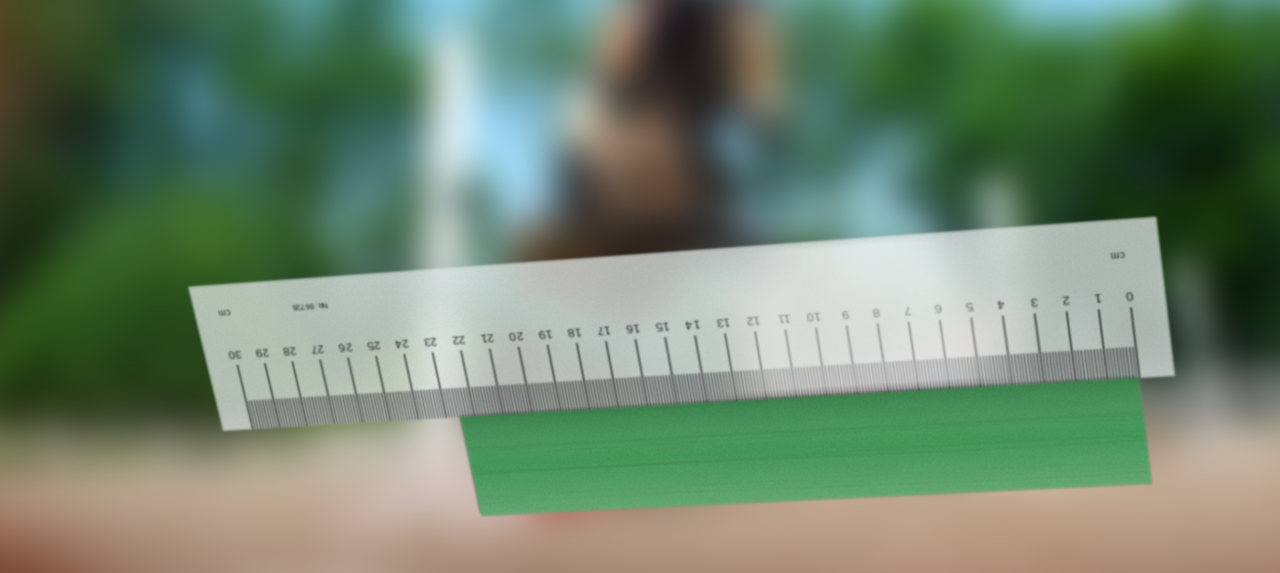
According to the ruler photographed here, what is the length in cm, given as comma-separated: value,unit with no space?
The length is 22.5,cm
